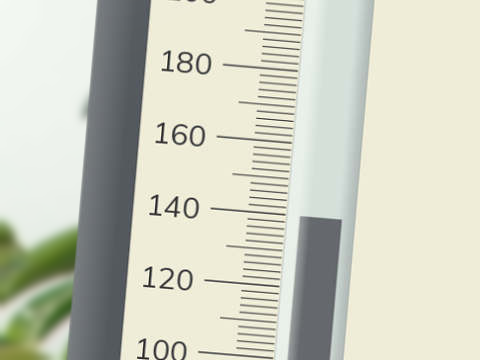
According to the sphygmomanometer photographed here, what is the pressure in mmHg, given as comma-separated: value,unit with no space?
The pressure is 140,mmHg
